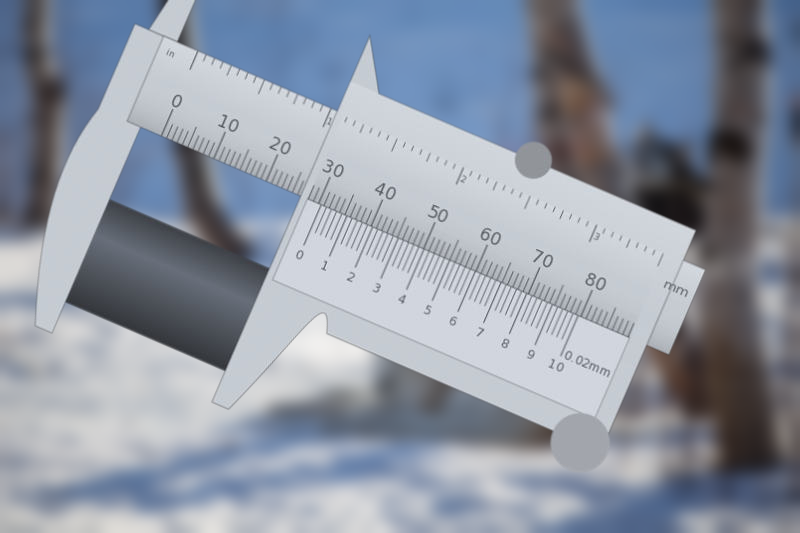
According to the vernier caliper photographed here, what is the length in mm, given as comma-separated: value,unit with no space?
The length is 30.5,mm
